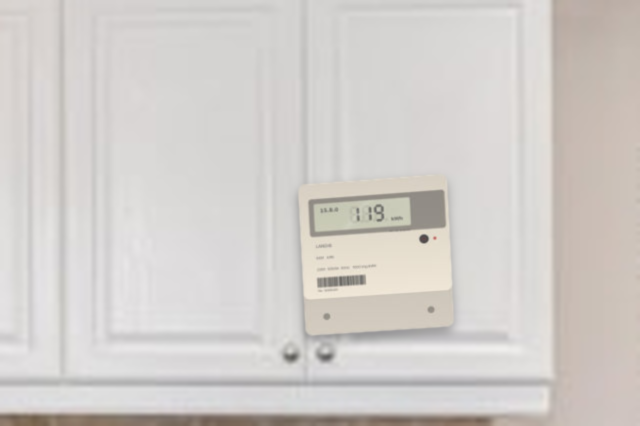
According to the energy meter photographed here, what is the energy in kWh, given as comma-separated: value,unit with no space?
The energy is 119,kWh
